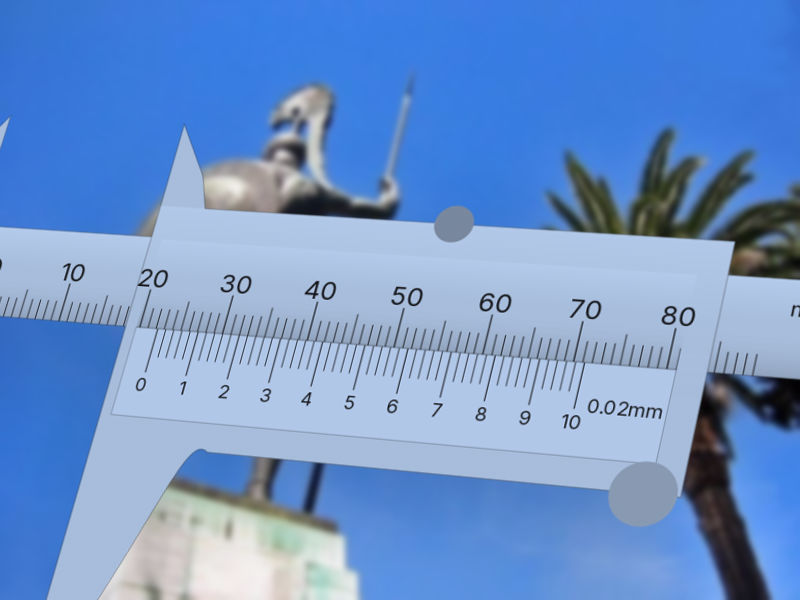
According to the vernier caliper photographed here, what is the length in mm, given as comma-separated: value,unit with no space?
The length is 22.2,mm
